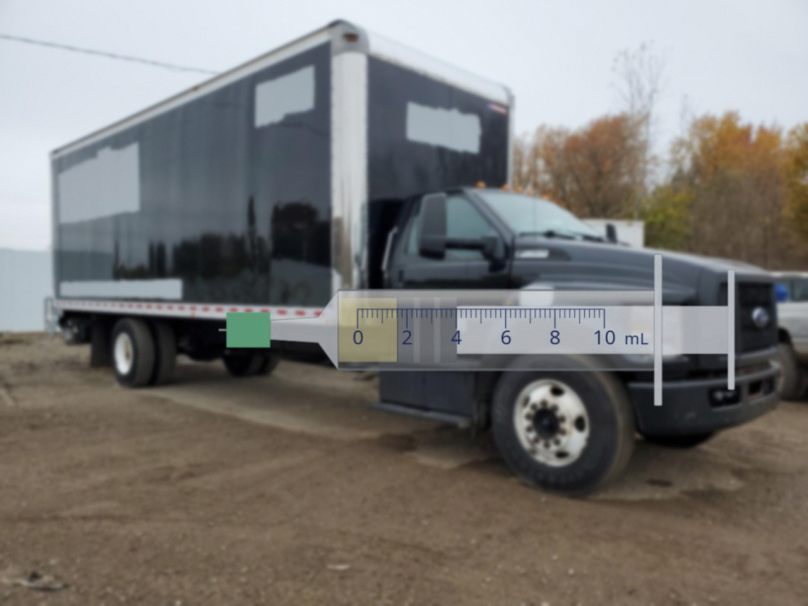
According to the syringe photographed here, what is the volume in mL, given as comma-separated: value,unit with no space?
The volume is 1.6,mL
